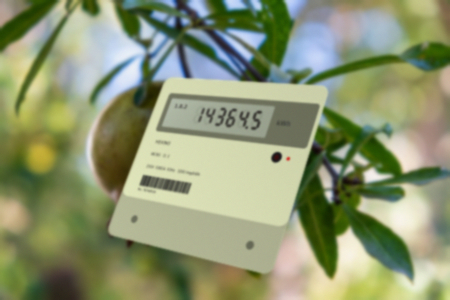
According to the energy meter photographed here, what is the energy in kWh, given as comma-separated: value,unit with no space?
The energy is 14364.5,kWh
